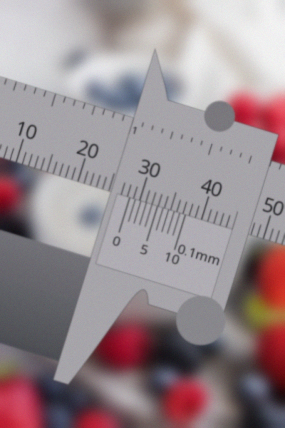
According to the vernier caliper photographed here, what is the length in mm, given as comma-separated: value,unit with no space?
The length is 28.4,mm
